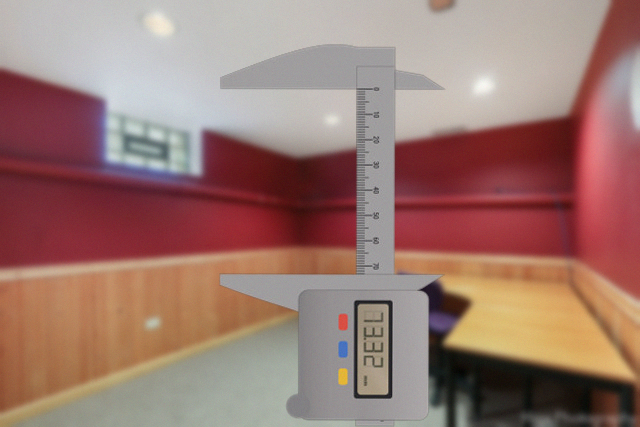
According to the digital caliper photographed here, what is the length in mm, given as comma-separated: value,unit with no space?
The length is 73.32,mm
